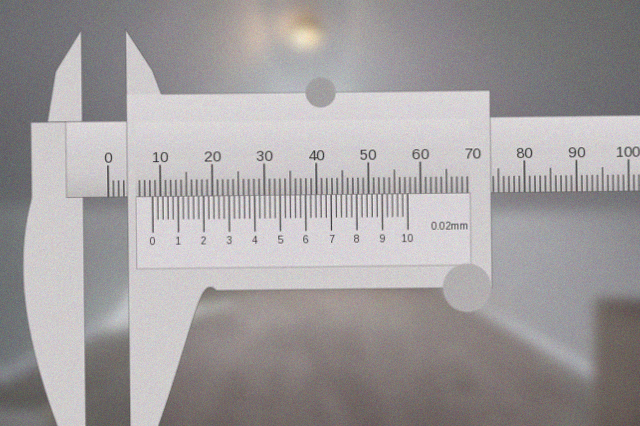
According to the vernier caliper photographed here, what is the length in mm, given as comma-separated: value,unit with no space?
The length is 8.5,mm
